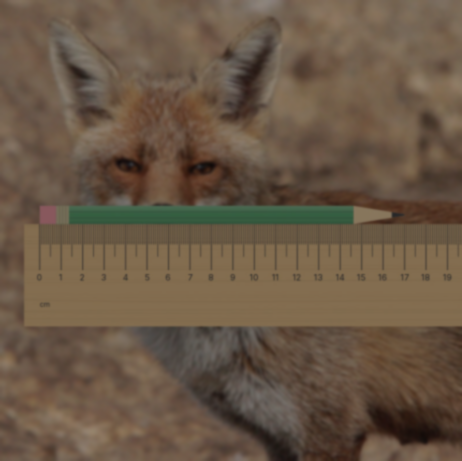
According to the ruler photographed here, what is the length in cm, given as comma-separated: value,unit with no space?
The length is 17,cm
